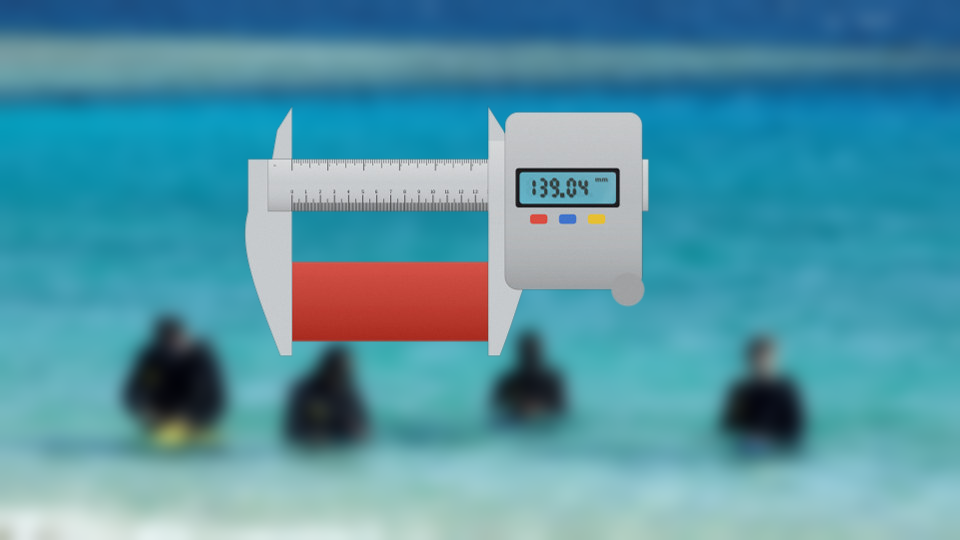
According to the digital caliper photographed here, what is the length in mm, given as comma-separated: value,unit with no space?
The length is 139.04,mm
